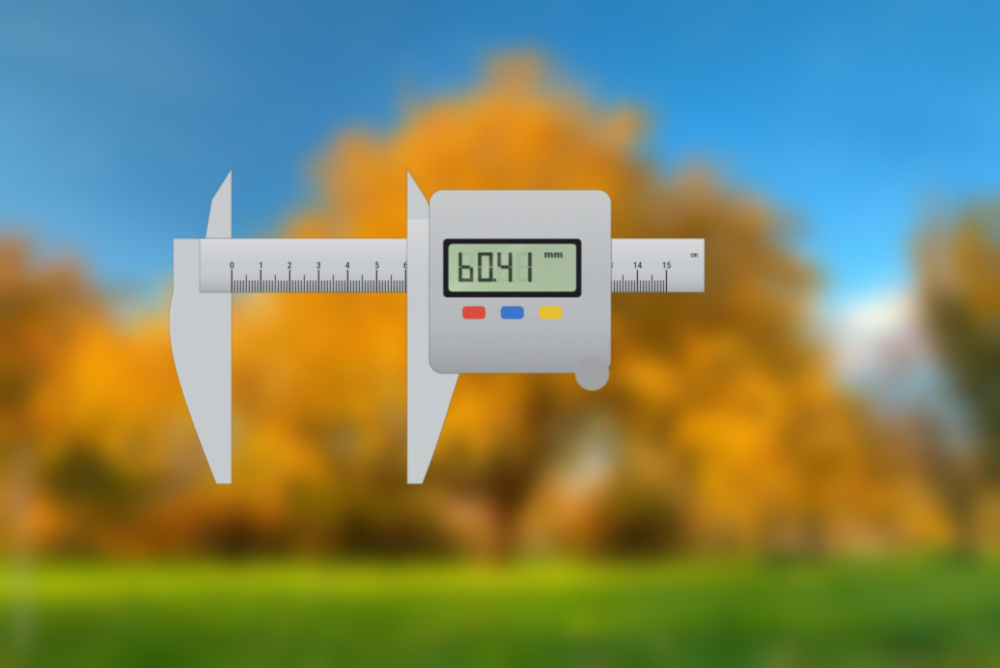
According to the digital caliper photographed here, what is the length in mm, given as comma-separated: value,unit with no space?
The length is 60.41,mm
